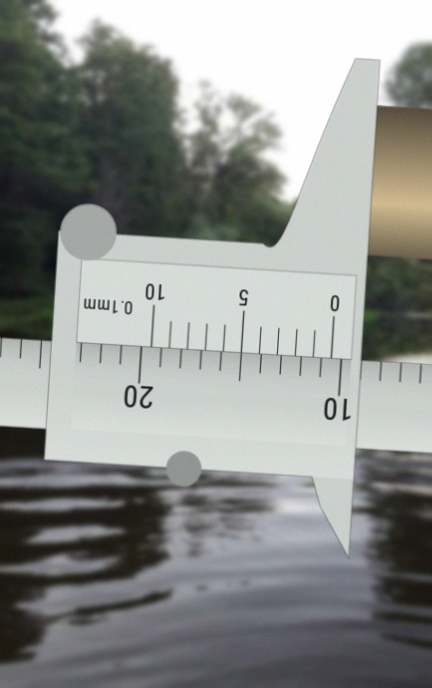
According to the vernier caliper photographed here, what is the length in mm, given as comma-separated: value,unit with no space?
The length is 10.5,mm
